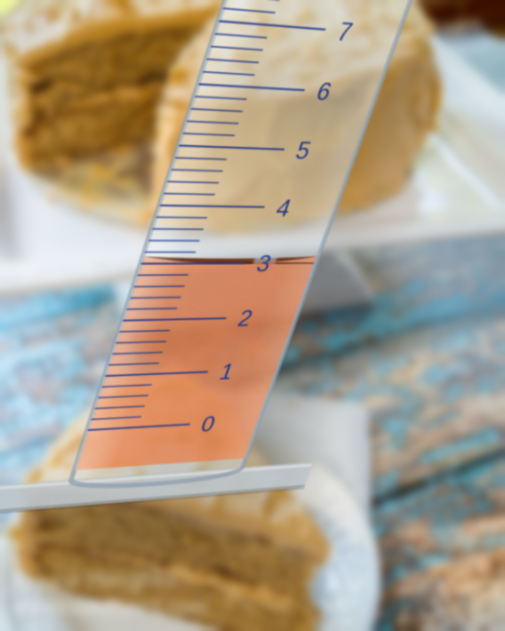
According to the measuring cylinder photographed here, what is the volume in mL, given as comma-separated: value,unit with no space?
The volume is 3,mL
